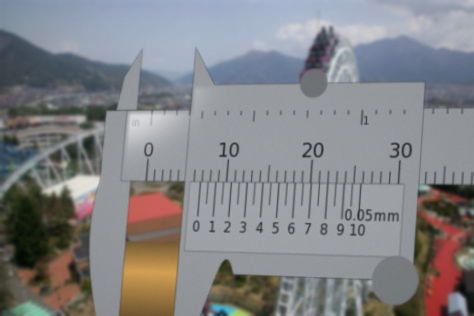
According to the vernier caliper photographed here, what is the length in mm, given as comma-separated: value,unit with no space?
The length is 6.8,mm
